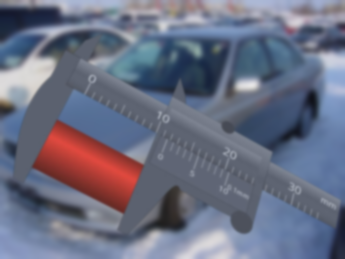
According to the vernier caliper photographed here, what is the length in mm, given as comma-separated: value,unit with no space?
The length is 11.6,mm
